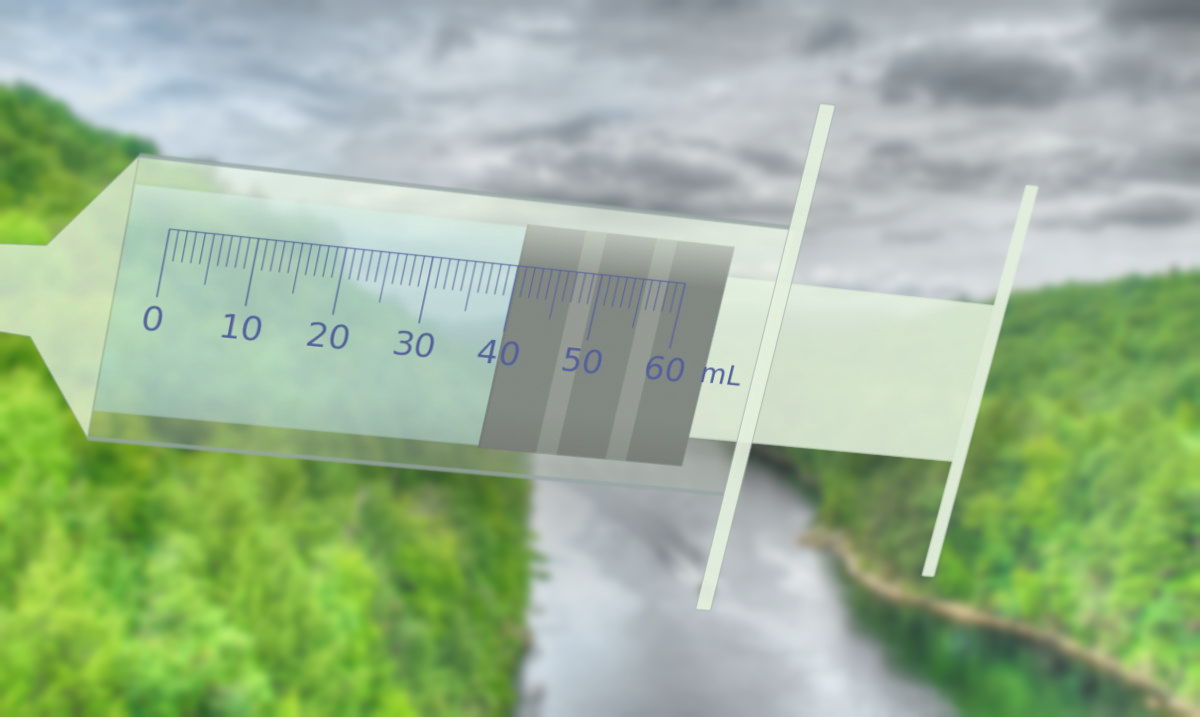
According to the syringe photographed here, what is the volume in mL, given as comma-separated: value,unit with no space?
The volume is 40,mL
